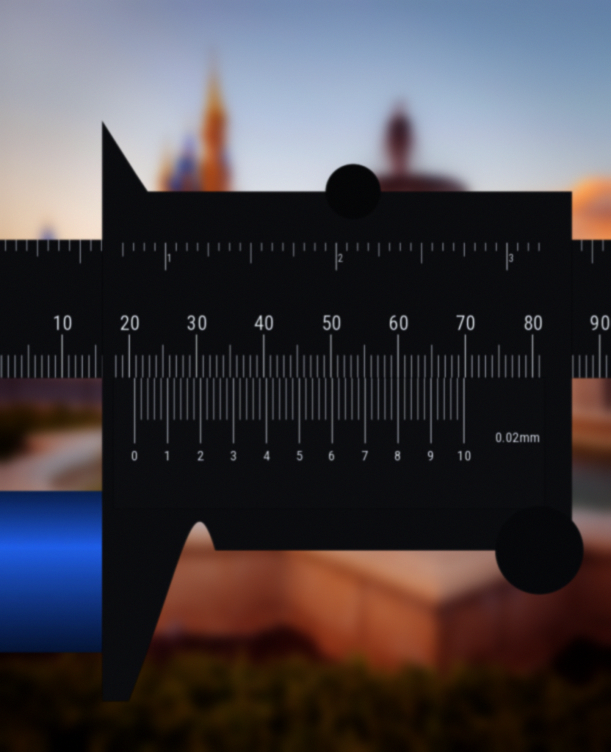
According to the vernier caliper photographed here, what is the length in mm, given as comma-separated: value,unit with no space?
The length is 20.8,mm
